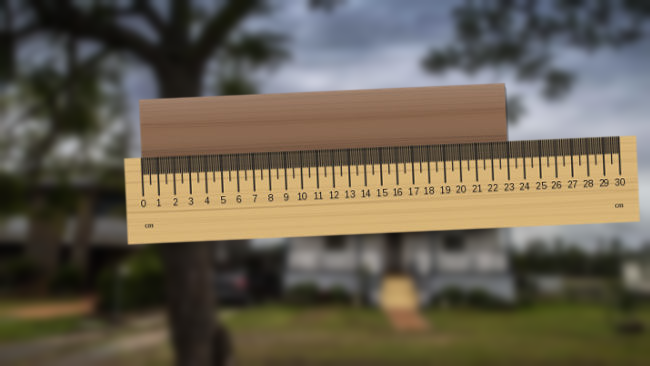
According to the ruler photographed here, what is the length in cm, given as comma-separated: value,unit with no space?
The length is 23,cm
